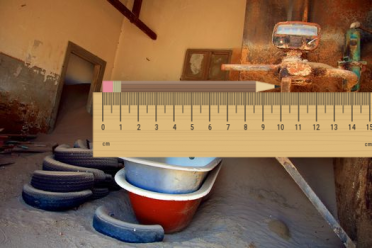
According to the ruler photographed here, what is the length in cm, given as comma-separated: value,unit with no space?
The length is 10,cm
